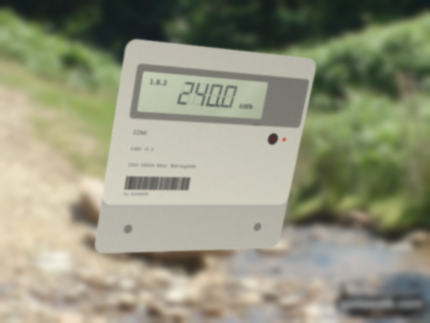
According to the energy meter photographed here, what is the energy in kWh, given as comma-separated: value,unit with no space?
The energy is 240.0,kWh
